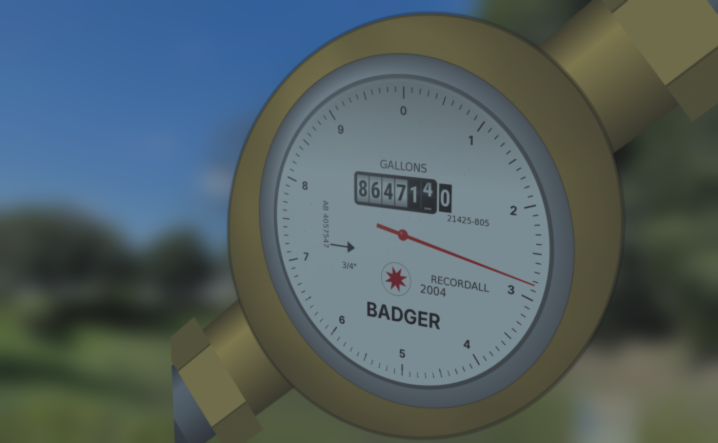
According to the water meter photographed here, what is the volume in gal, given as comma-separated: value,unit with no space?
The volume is 8647142.8,gal
